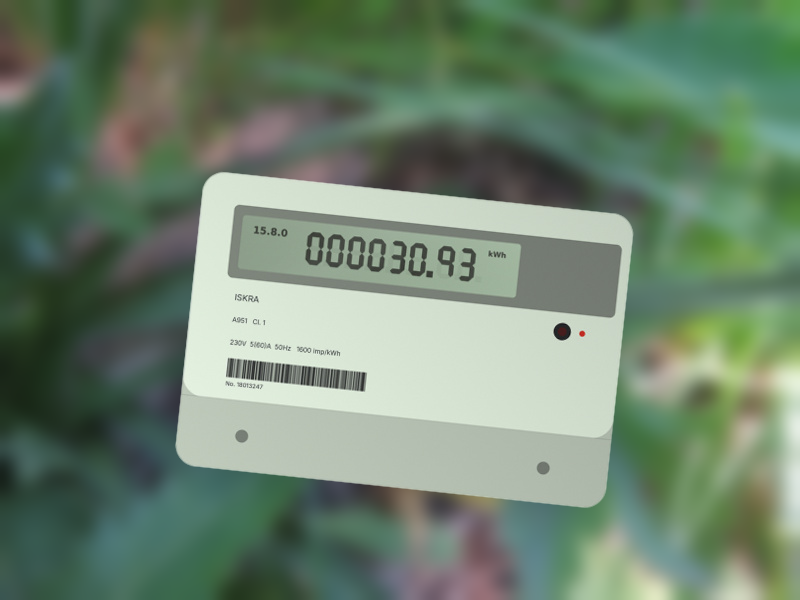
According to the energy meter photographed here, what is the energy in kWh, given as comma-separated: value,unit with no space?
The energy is 30.93,kWh
